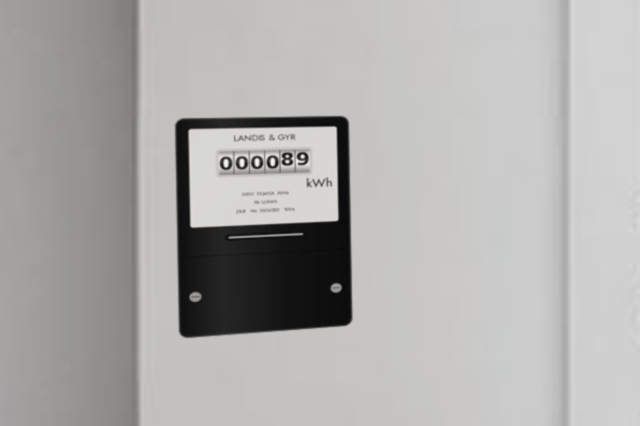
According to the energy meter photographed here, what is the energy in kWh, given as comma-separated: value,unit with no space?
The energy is 89,kWh
